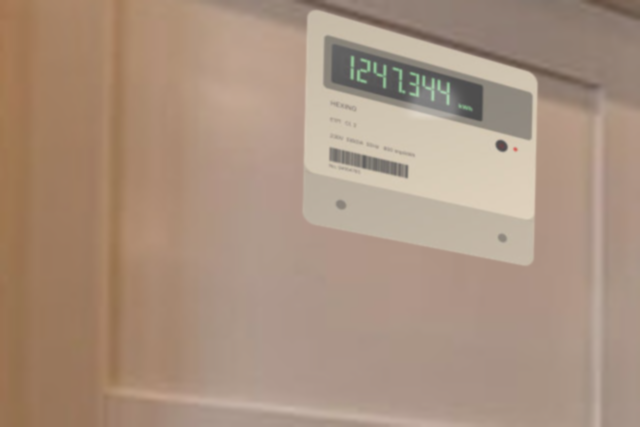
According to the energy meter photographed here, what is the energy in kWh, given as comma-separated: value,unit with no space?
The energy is 1247.344,kWh
